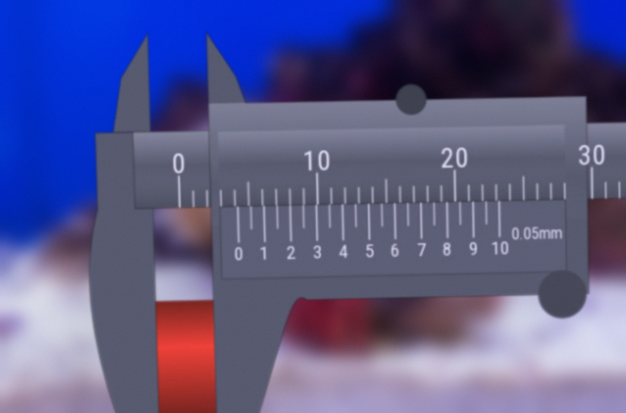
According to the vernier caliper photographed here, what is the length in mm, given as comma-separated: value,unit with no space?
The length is 4.2,mm
